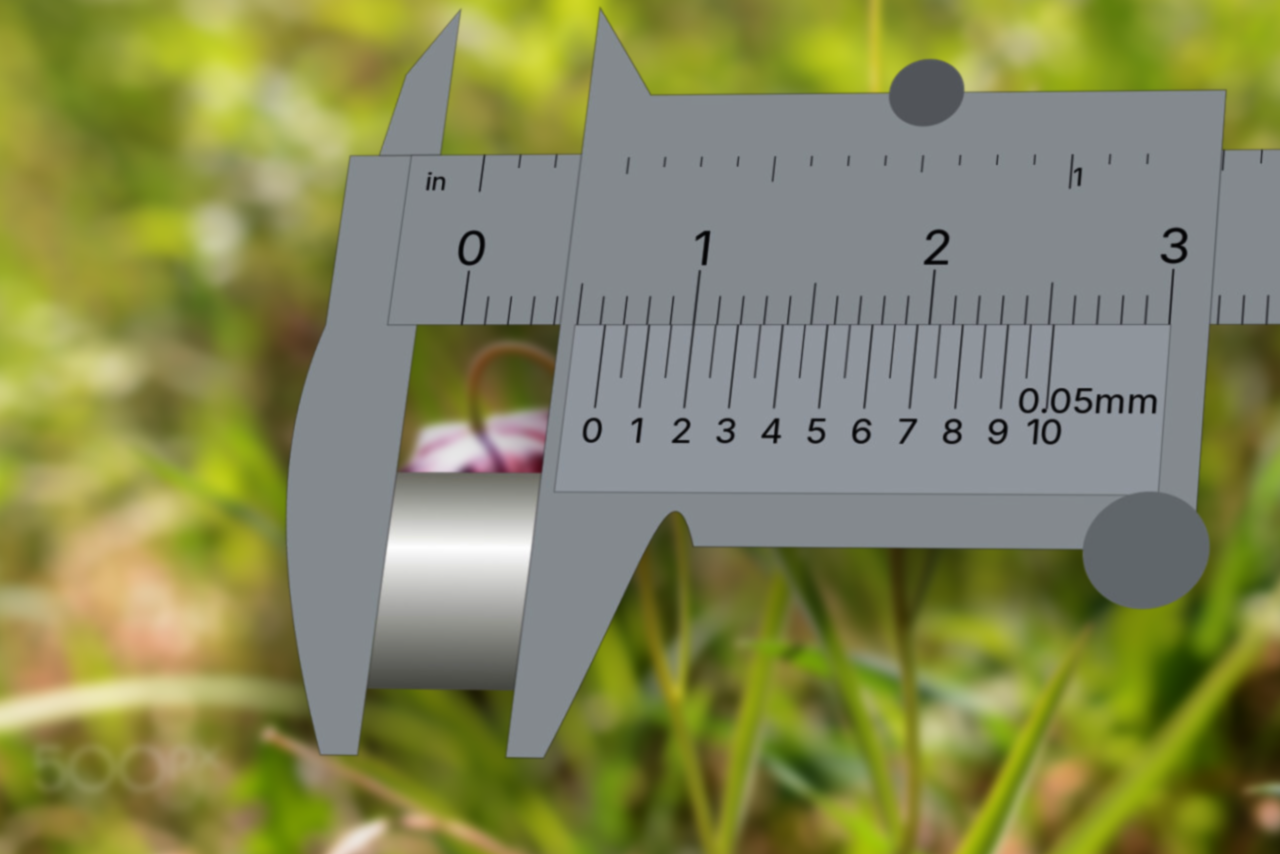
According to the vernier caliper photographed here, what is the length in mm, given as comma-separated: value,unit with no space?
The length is 6.2,mm
